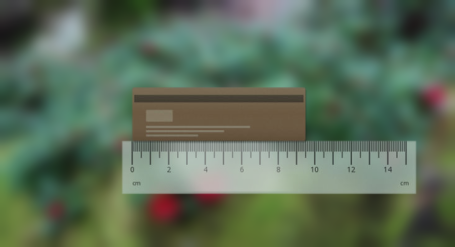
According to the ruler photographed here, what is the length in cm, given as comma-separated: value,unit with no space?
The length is 9.5,cm
